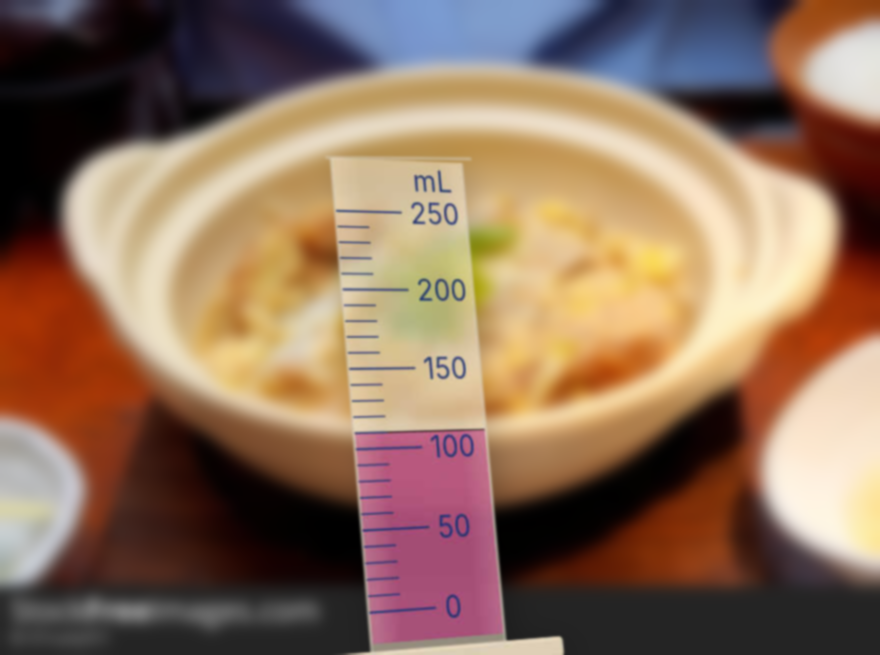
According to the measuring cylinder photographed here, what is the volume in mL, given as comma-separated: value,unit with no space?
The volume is 110,mL
